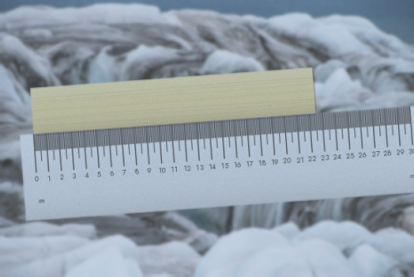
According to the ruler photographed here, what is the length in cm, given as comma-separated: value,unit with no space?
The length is 22.5,cm
